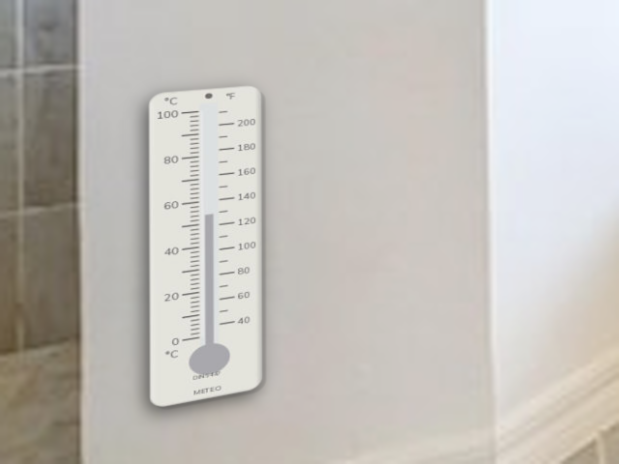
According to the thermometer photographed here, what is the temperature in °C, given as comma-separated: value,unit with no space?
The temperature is 54,°C
